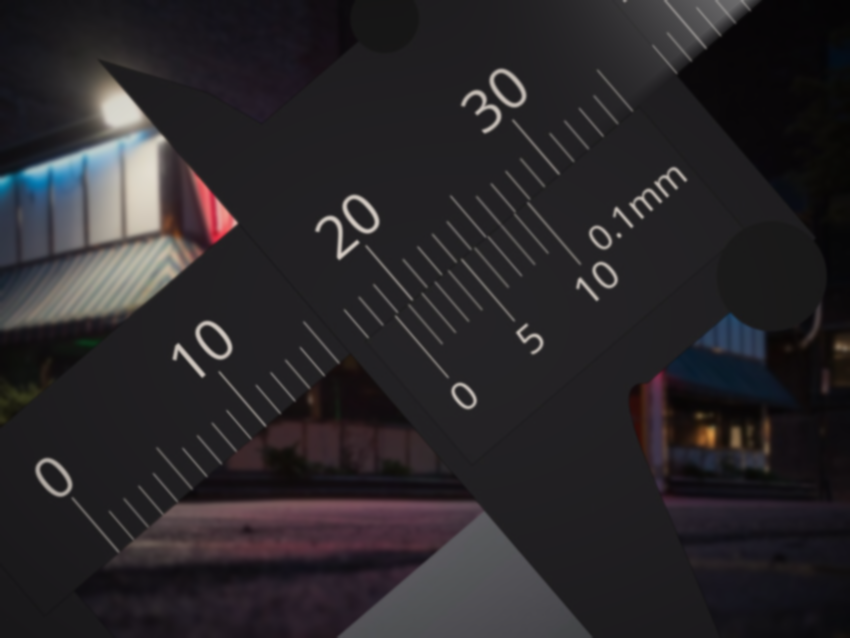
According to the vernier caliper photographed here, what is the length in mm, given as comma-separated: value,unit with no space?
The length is 18.8,mm
